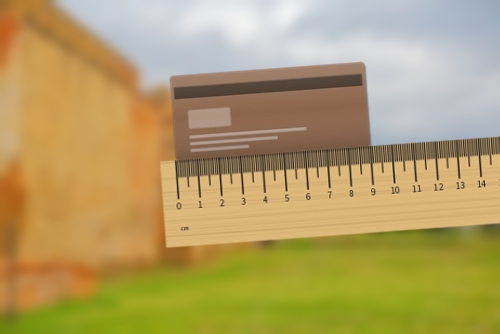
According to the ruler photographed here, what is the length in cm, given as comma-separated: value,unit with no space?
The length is 9,cm
